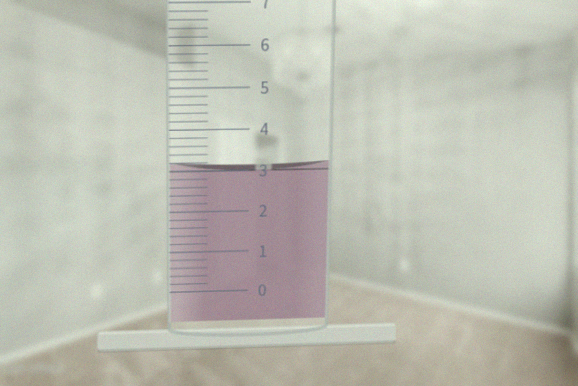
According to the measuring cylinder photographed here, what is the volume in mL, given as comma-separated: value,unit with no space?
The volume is 3,mL
